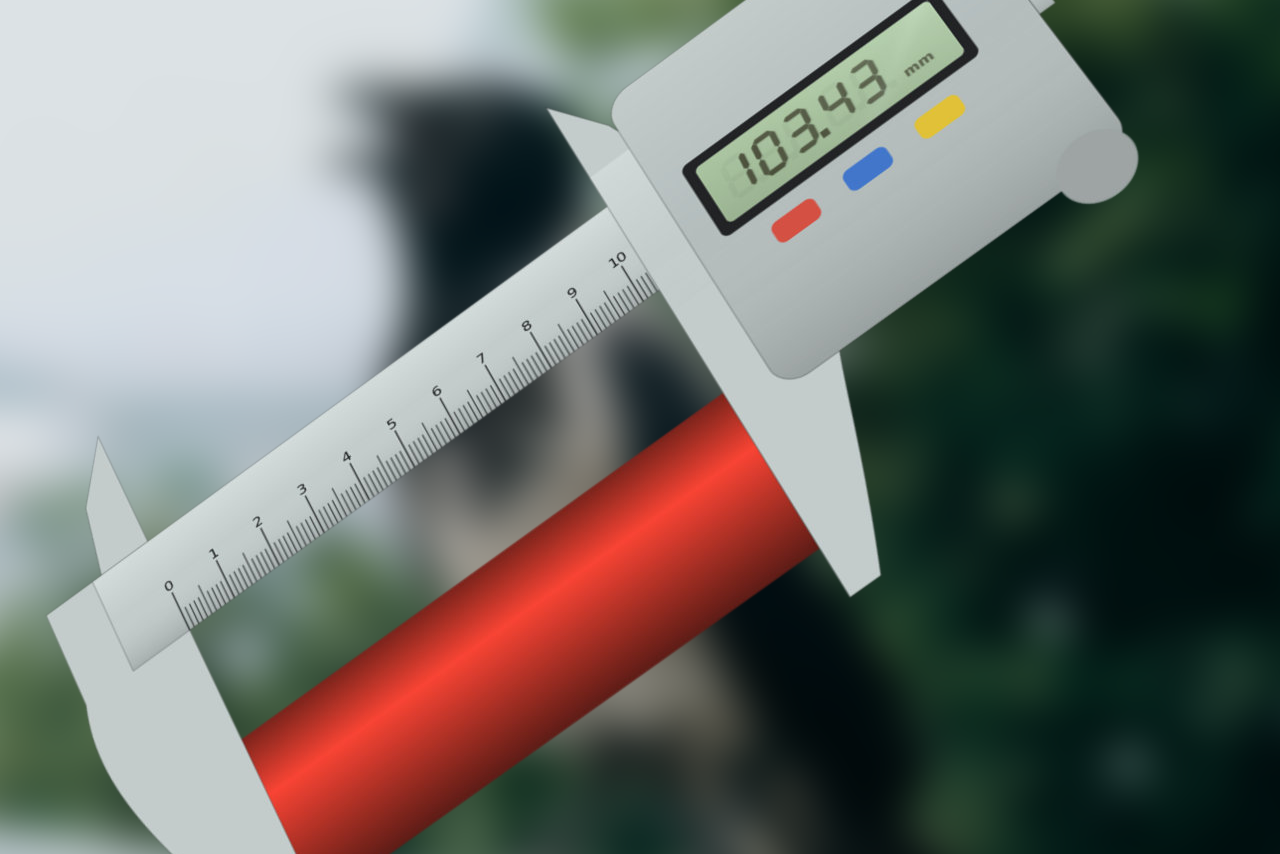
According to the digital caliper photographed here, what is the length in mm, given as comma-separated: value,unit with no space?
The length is 103.43,mm
